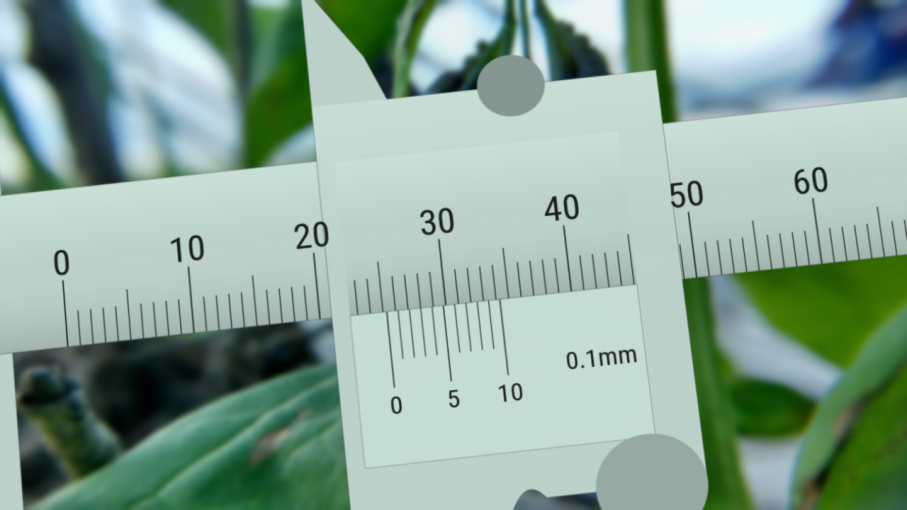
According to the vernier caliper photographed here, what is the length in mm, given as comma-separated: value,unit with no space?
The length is 25.3,mm
